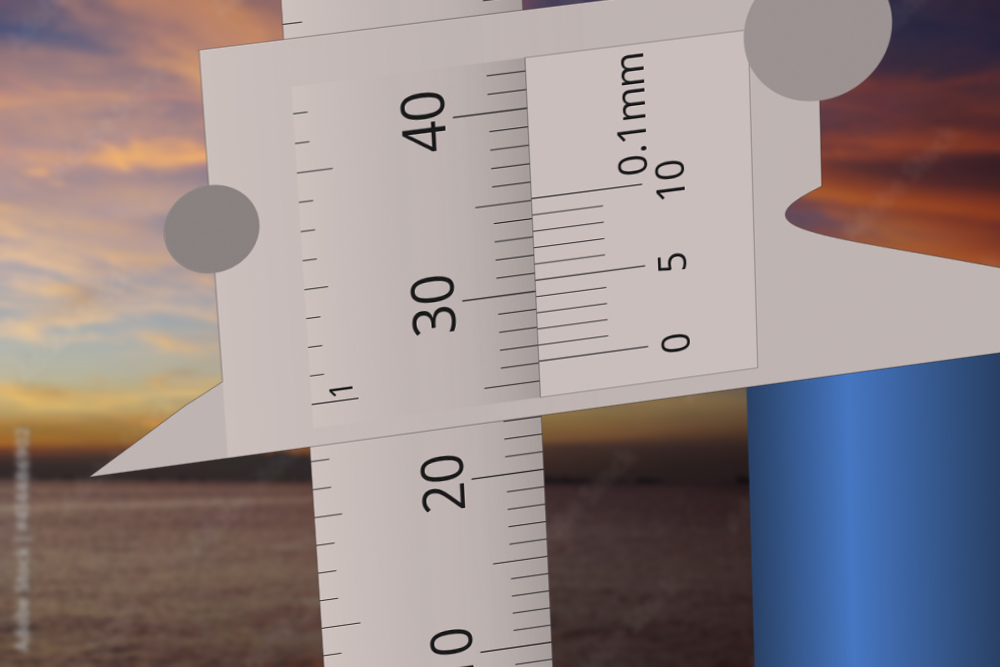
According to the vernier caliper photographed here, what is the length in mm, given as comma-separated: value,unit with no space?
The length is 26.1,mm
